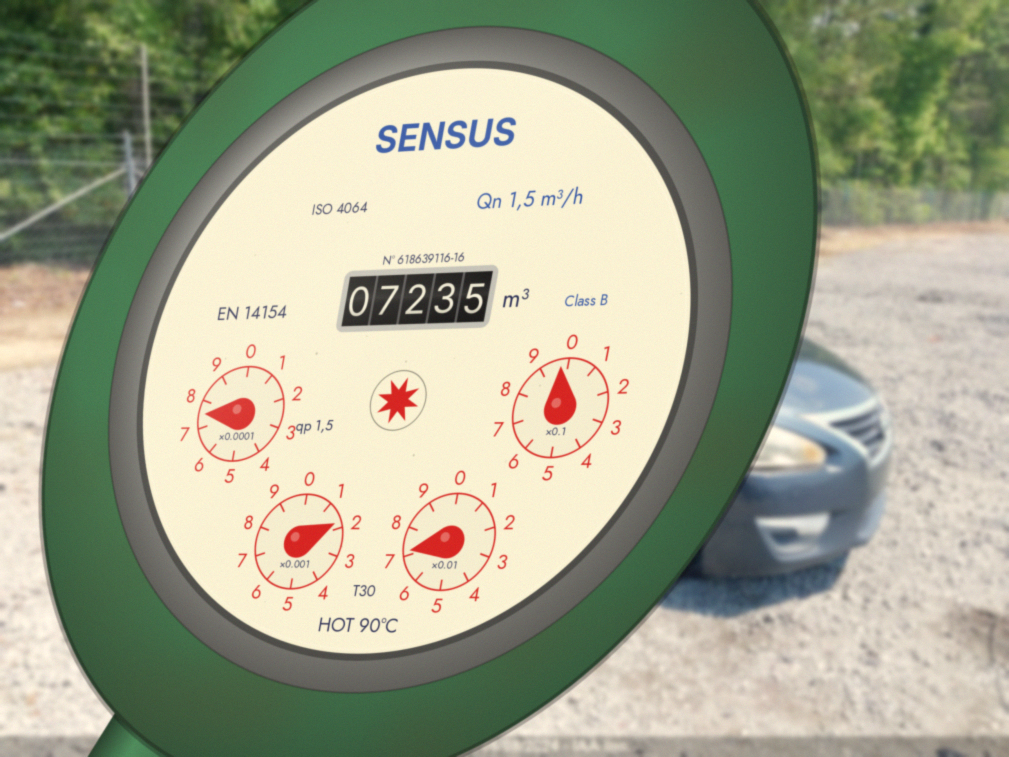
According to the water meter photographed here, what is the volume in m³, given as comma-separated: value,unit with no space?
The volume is 7234.9717,m³
